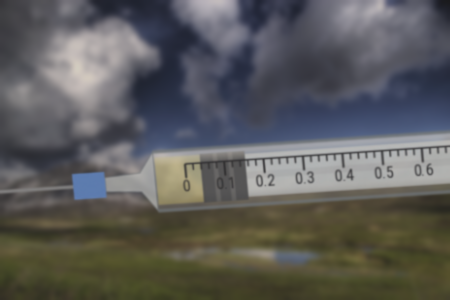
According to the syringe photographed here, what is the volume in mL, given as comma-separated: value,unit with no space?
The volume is 0.04,mL
